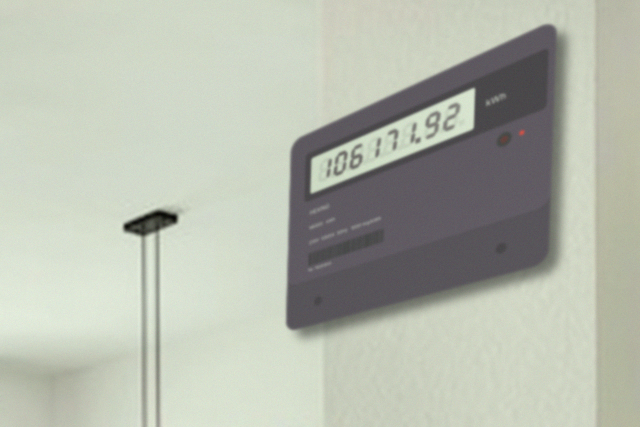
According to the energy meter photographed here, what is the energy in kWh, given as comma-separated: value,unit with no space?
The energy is 106171.92,kWh
